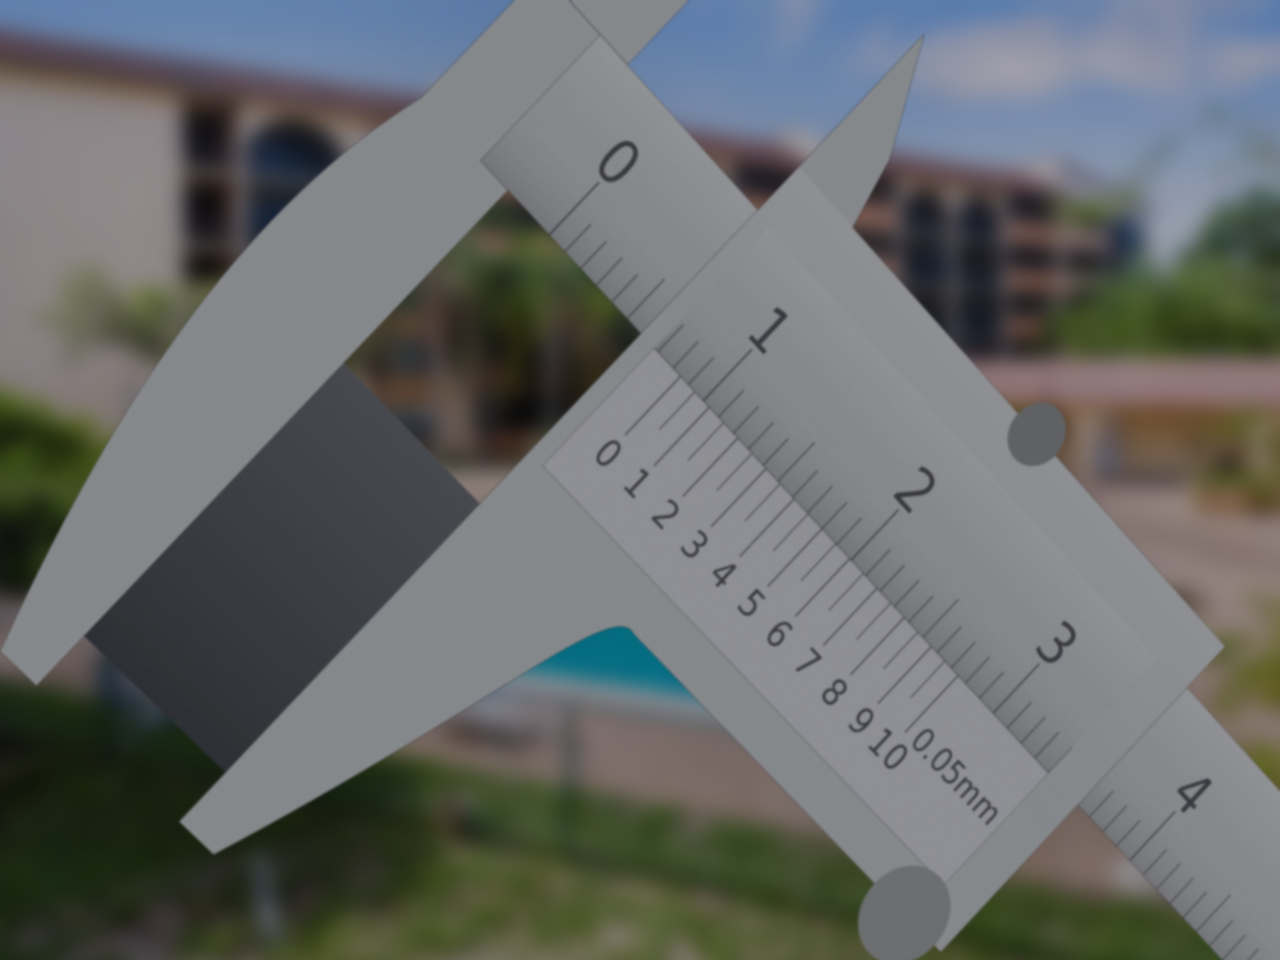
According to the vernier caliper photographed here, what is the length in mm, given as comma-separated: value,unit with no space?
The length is 8.5,mm
